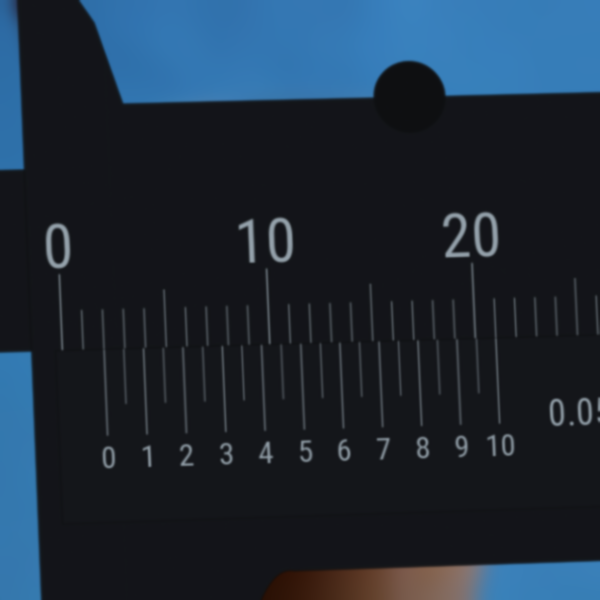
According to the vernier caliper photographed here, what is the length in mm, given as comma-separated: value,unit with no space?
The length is 2.0,mm
